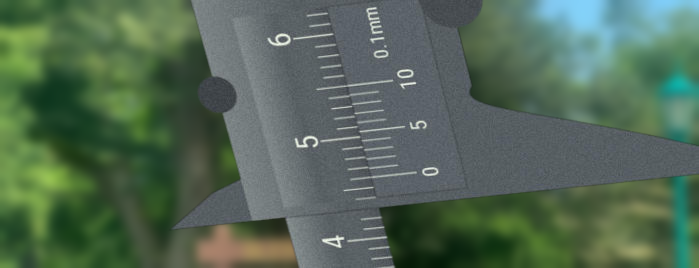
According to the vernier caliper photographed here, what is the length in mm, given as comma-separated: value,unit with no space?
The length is 46.0,mm
